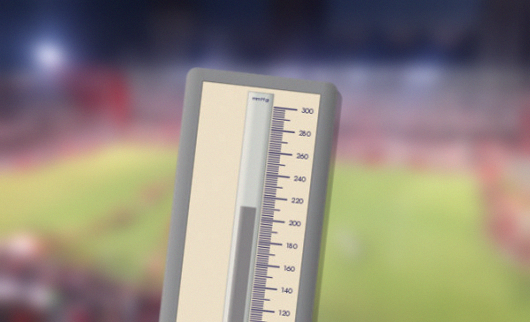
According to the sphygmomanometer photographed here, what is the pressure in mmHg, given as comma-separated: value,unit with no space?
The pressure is 210,mmHg
